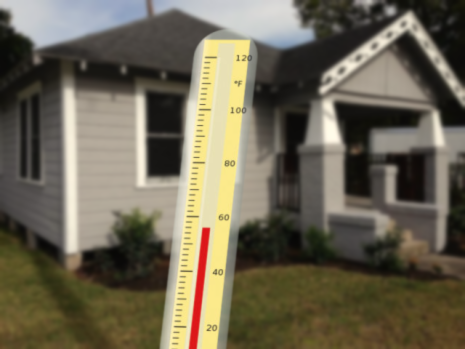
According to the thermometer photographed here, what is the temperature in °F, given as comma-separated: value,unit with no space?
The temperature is 56,°F
